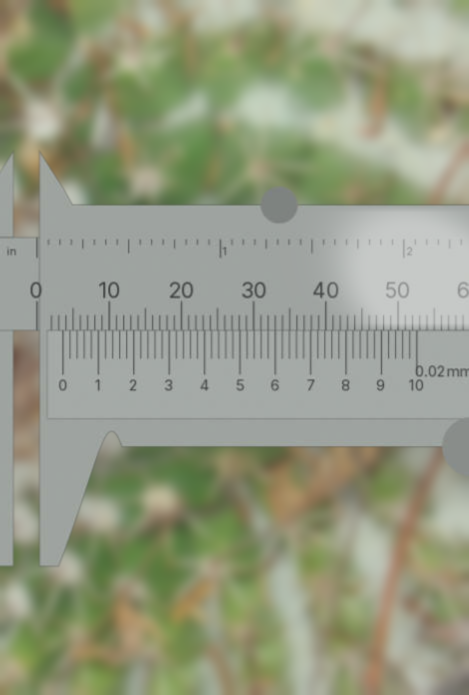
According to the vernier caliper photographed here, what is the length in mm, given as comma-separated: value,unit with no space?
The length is 3.6,mm
